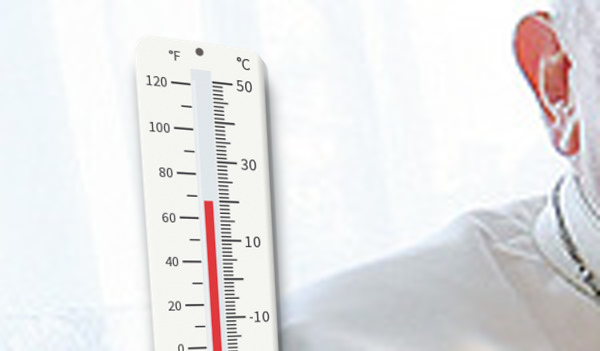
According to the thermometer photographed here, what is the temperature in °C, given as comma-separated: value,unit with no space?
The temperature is 20,°C
